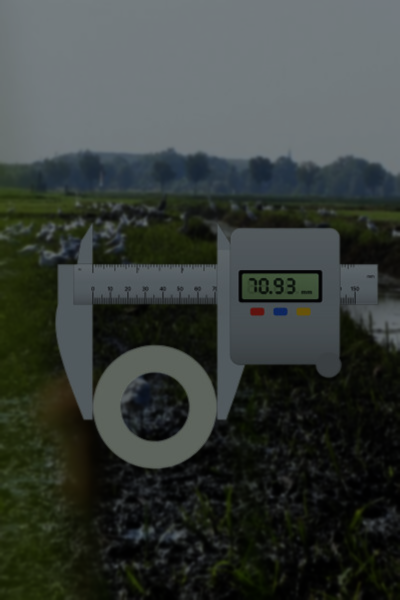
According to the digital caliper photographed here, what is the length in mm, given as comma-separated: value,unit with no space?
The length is 70.93,mm
